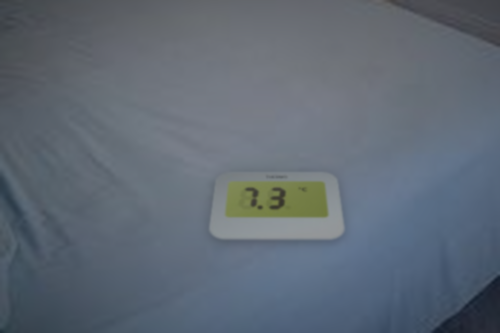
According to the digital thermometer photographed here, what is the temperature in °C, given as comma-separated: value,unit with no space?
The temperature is 7.3,°C
